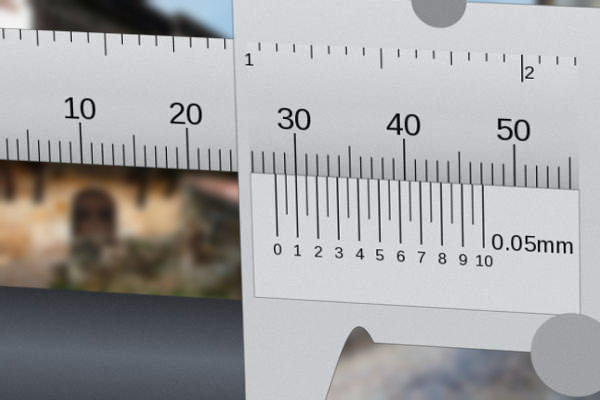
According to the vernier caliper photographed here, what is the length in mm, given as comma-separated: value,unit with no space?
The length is 28.1,mm
